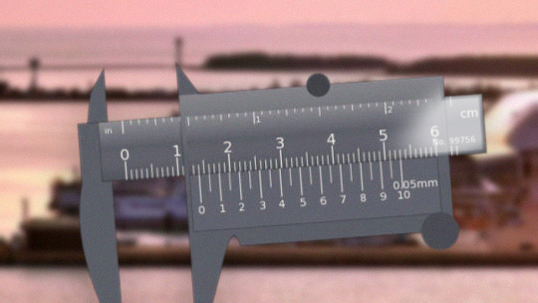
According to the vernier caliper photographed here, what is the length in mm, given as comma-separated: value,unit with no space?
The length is 14.0,mm
